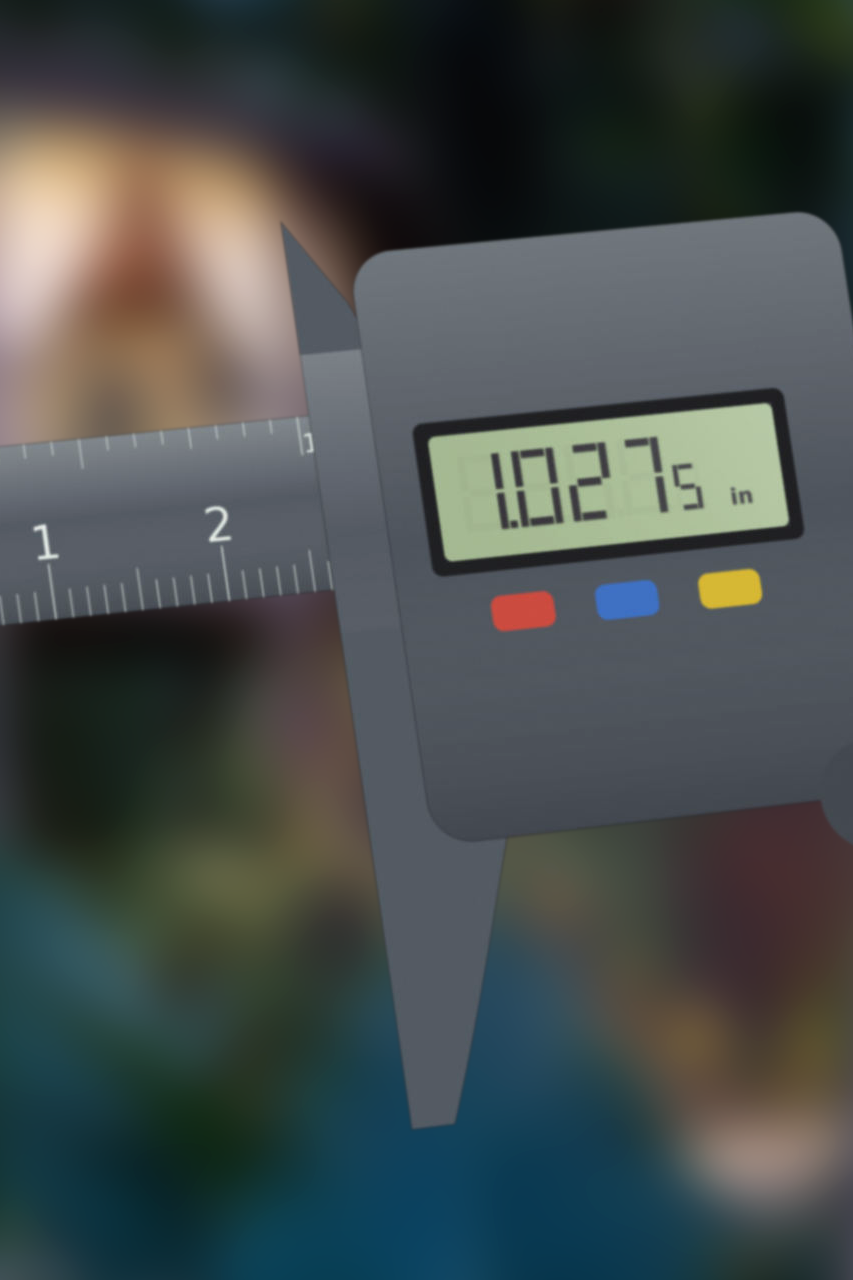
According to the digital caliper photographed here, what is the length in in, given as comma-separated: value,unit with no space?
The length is 1.0275,in
